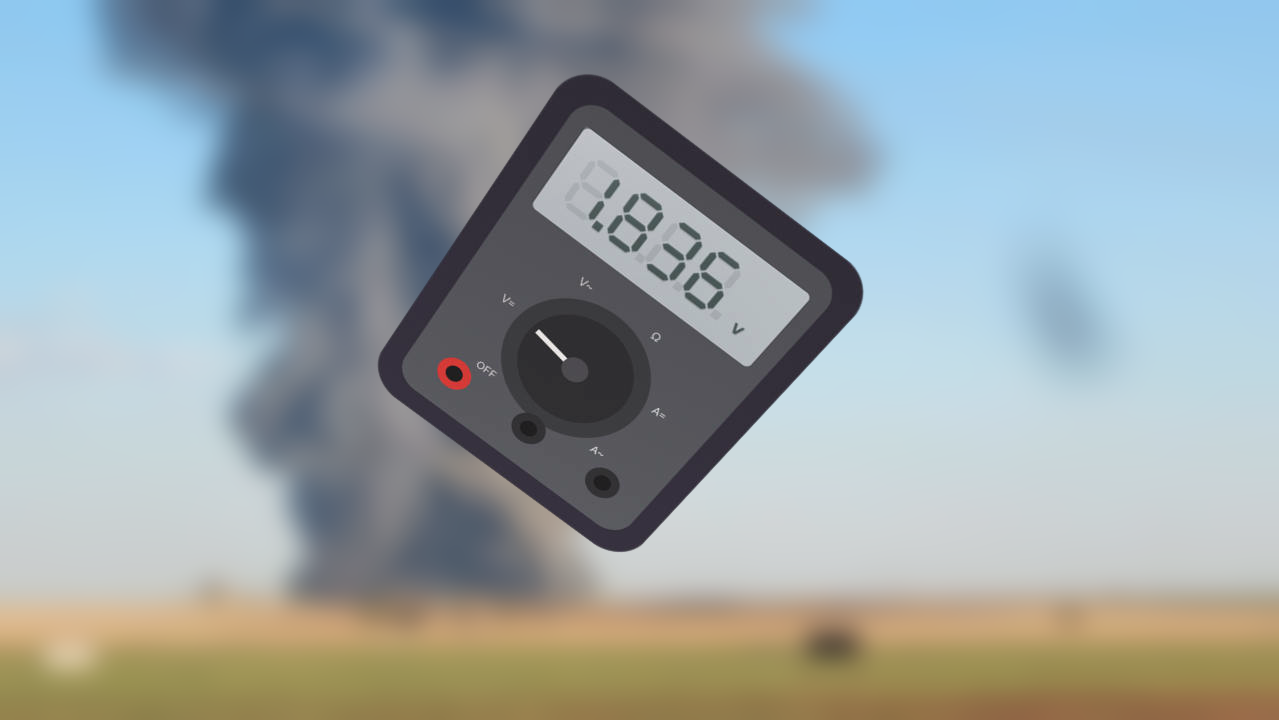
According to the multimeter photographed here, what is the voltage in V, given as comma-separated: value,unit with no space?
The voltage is 1.836,V
